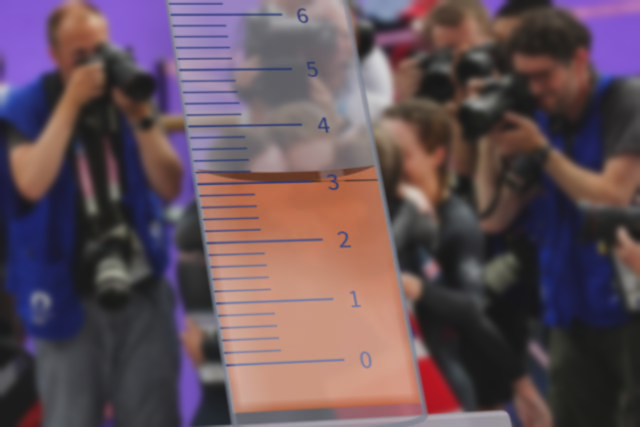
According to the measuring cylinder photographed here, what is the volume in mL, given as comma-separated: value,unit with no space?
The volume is 3,mL
